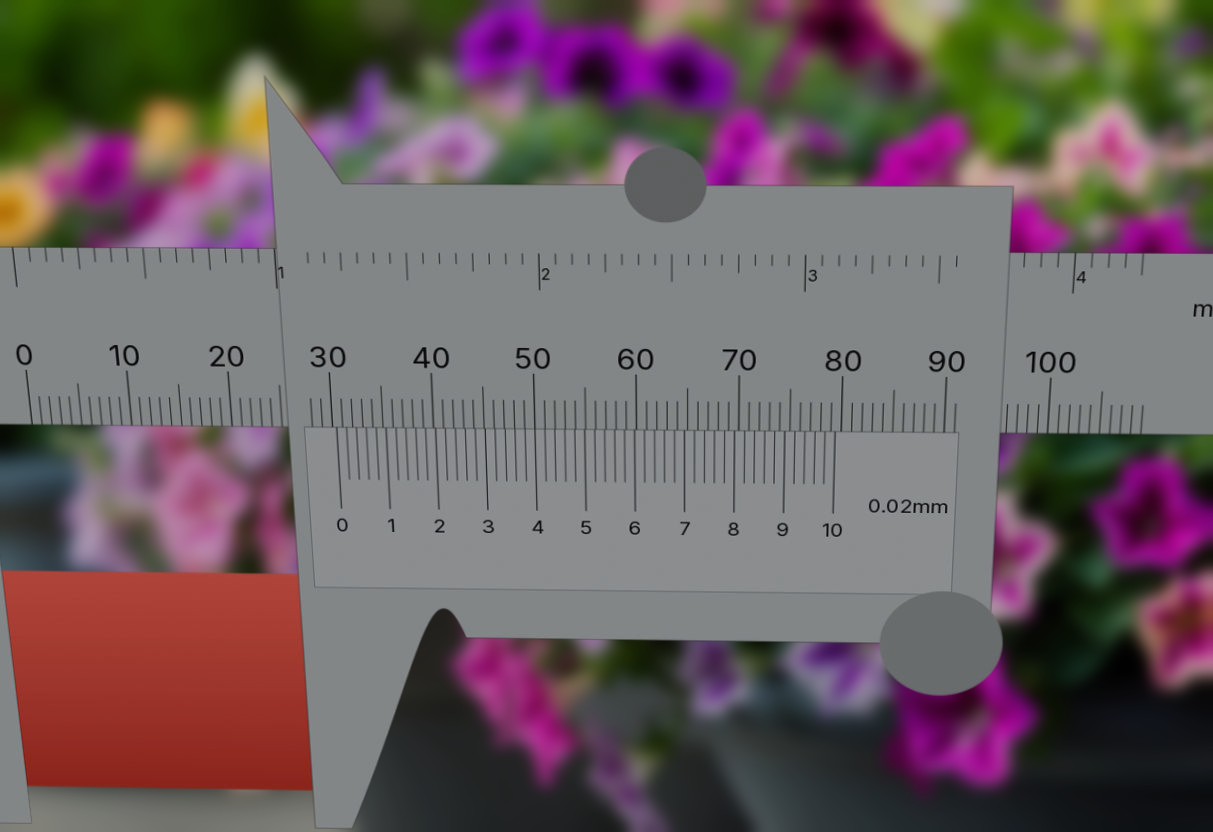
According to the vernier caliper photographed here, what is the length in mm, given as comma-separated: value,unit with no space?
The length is 30.4,mm
